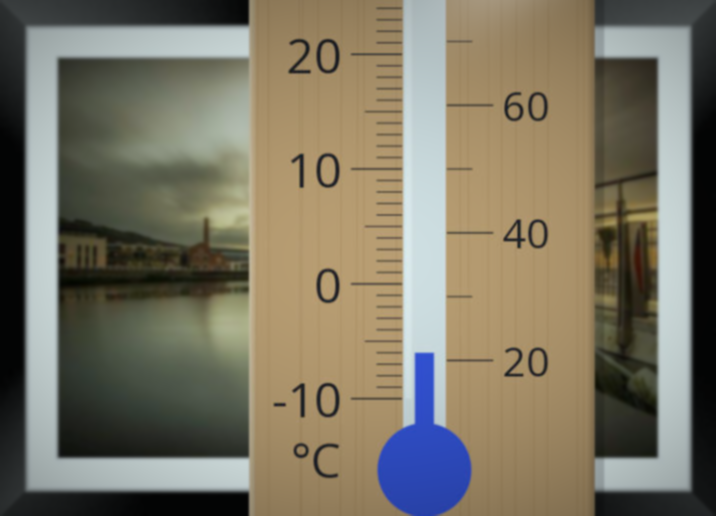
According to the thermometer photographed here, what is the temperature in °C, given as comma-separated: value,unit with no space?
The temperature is -6,°C
